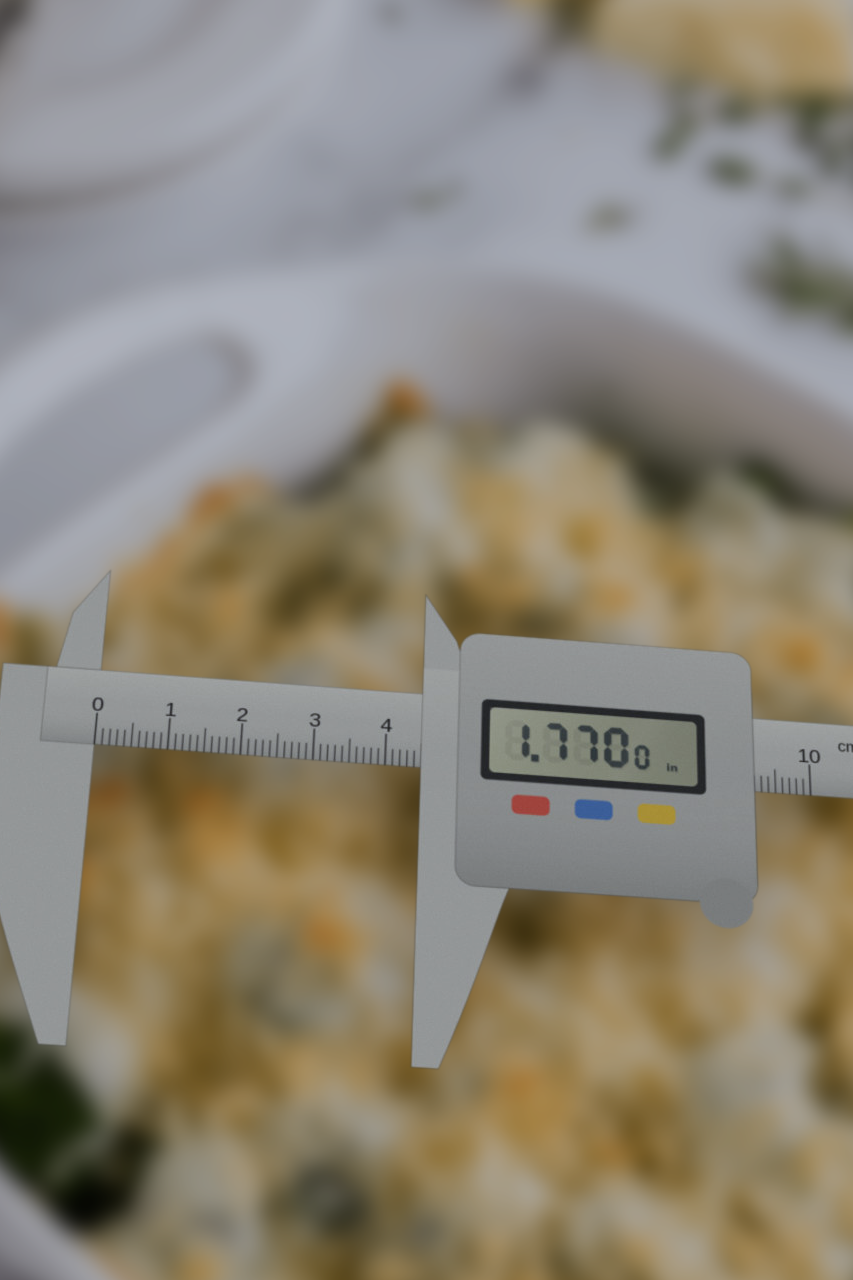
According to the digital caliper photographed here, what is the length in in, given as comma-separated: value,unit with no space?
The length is 1.7700,in
